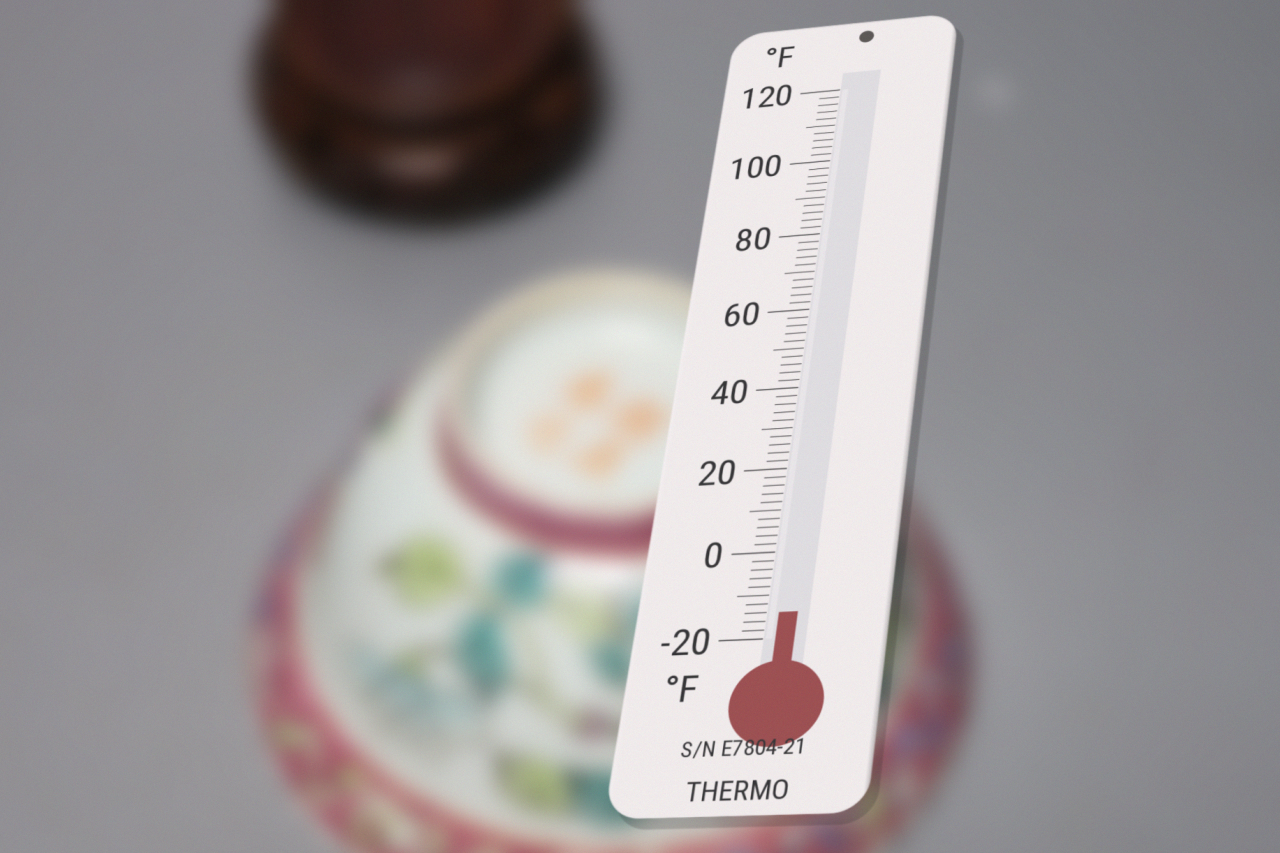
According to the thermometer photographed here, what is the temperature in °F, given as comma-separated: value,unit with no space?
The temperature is -14,°F
